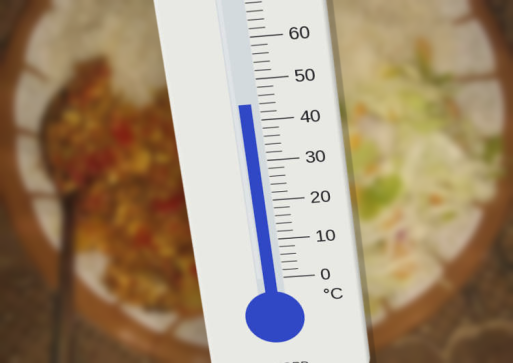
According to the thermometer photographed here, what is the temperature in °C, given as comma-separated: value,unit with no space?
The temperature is 44,°C
